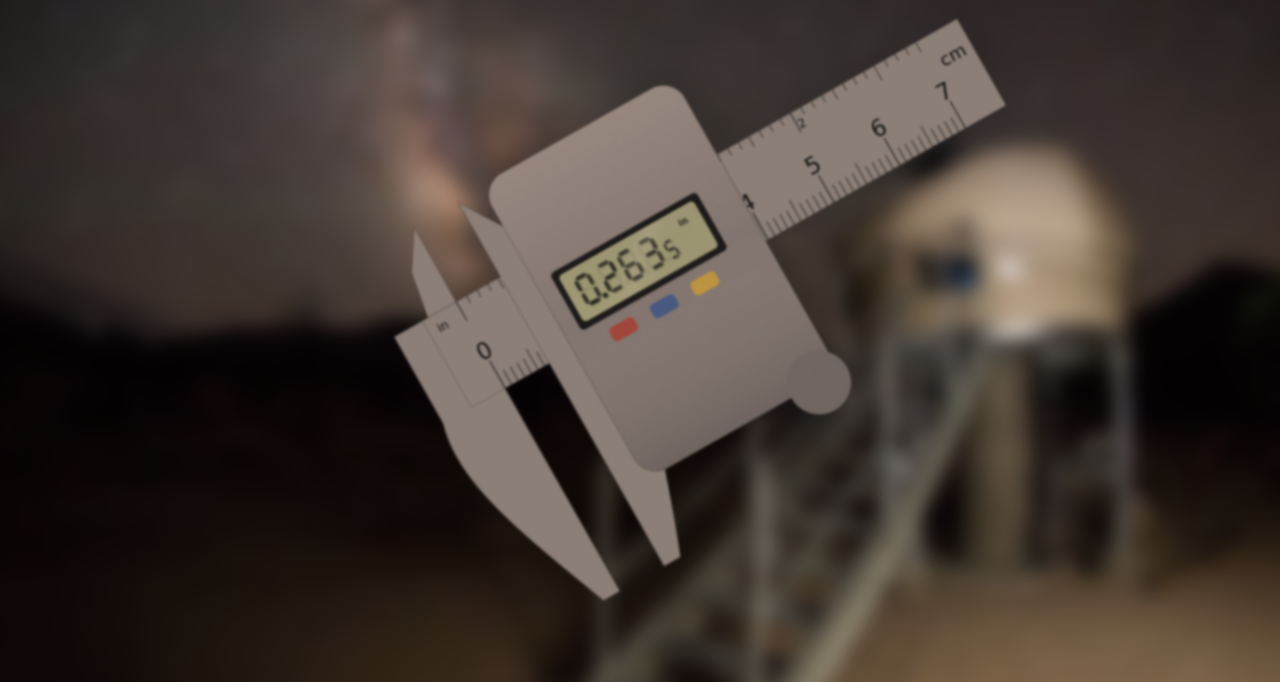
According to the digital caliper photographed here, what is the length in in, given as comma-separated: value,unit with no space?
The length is 0.2635,in
